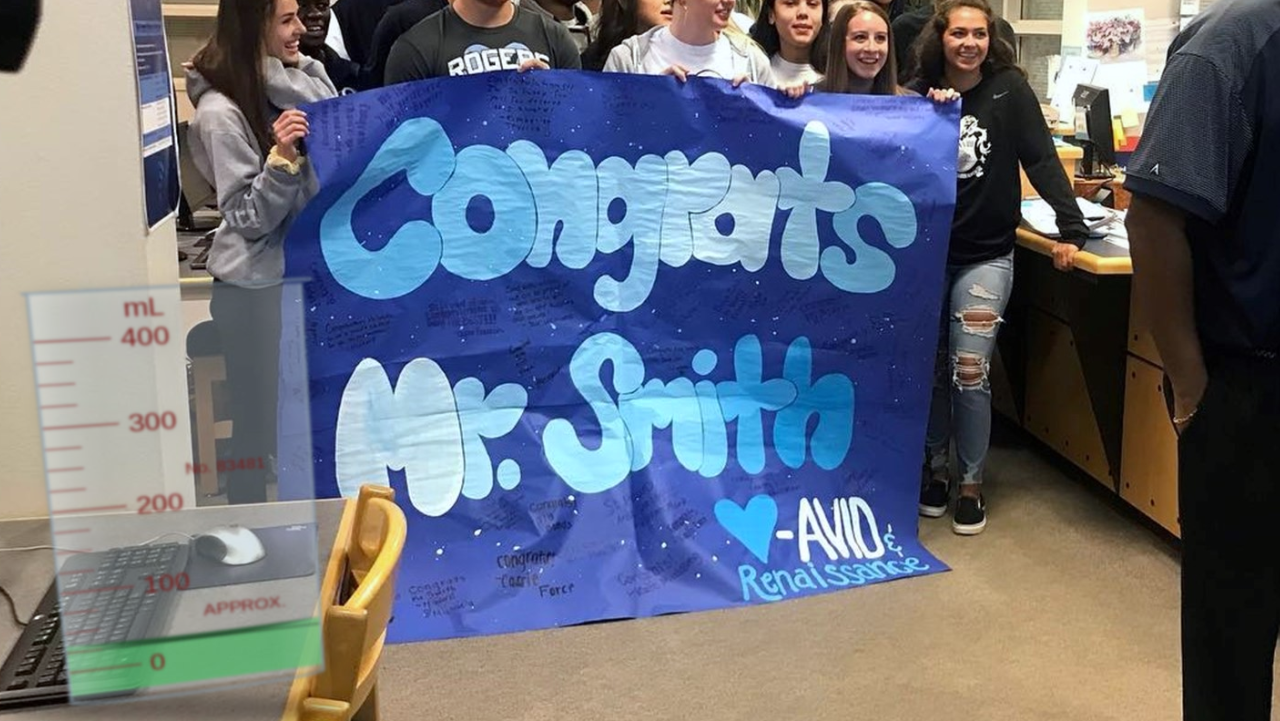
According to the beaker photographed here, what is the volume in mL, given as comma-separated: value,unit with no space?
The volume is 25,mL
